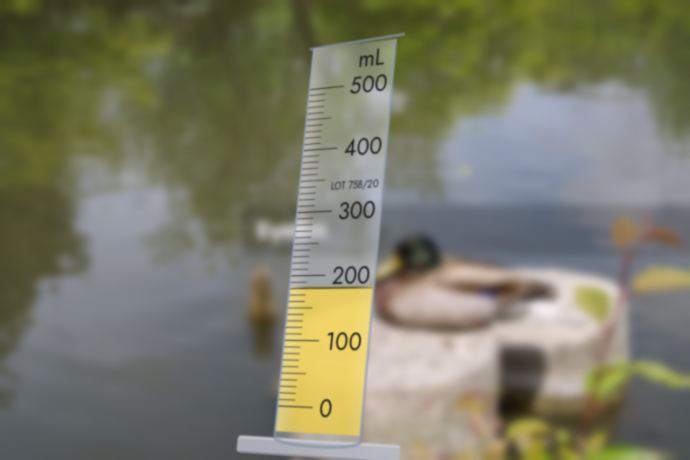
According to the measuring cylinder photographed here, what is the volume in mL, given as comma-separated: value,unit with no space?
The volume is 180,mL
